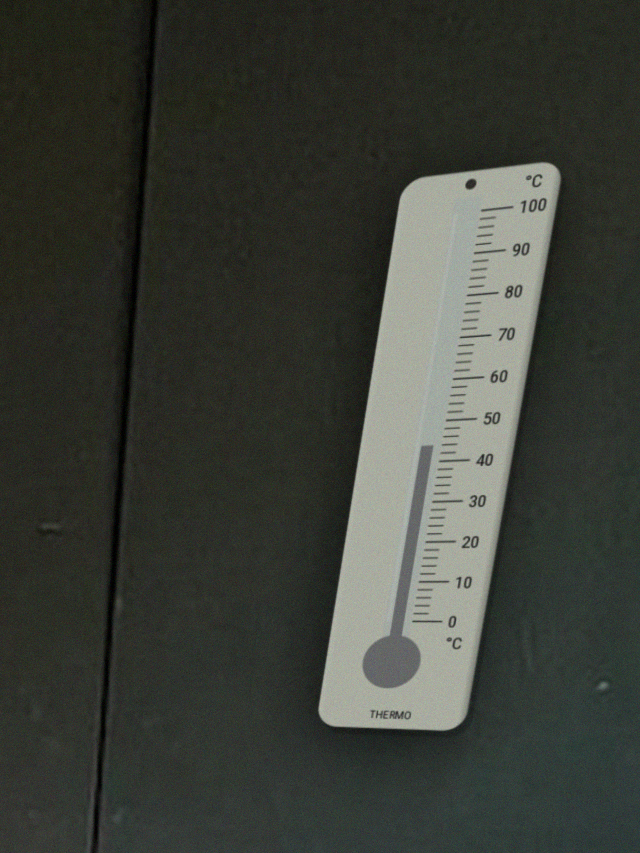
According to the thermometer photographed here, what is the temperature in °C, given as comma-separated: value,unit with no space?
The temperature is 44,°C
